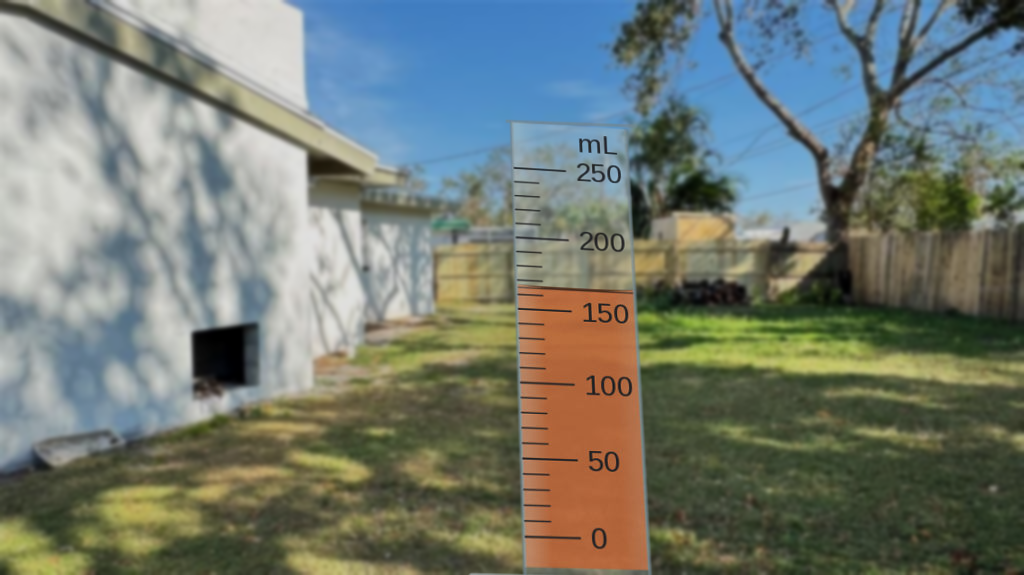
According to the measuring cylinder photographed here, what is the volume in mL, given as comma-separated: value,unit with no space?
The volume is 165,mL
